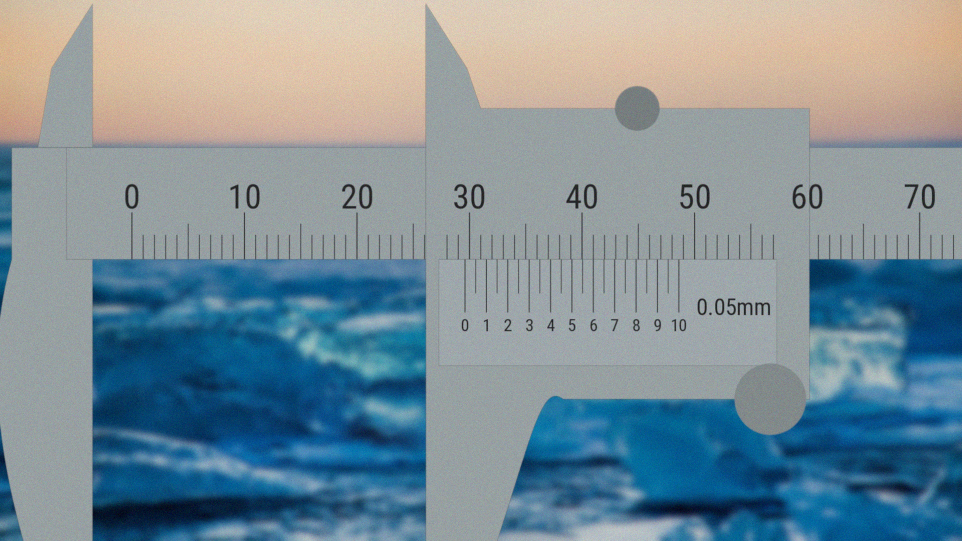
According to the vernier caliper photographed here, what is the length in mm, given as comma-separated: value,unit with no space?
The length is 29.6,mm
